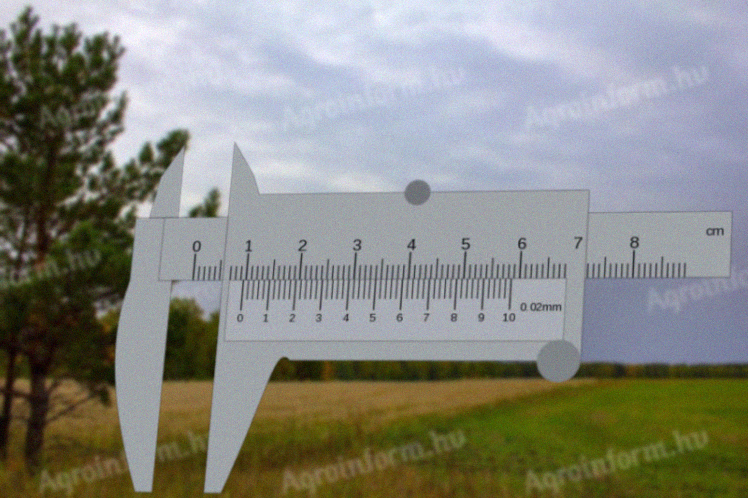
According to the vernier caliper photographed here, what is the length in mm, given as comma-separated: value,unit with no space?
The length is 9.5,mm
